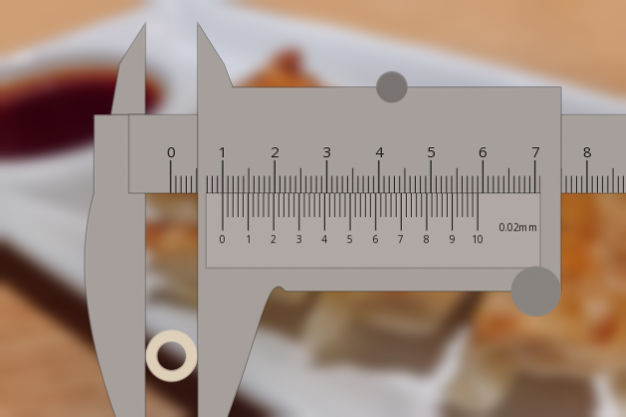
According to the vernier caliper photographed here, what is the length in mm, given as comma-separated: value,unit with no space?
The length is 10.0,mm
